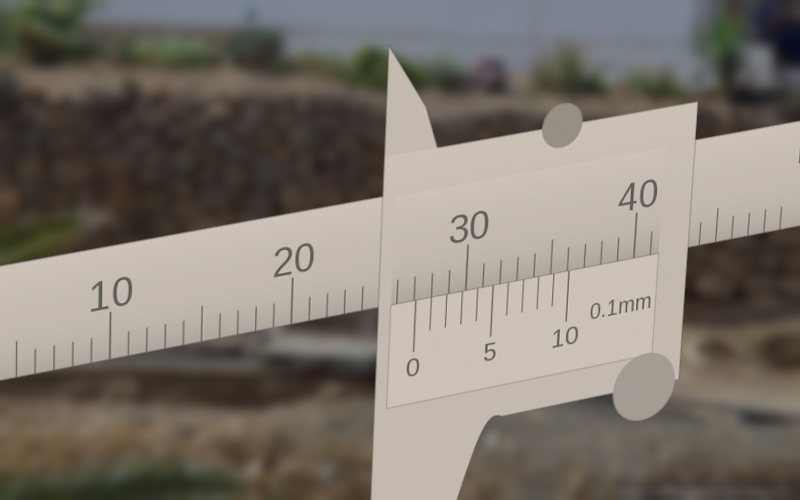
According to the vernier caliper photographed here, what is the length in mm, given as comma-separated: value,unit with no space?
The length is 27.1,mm
